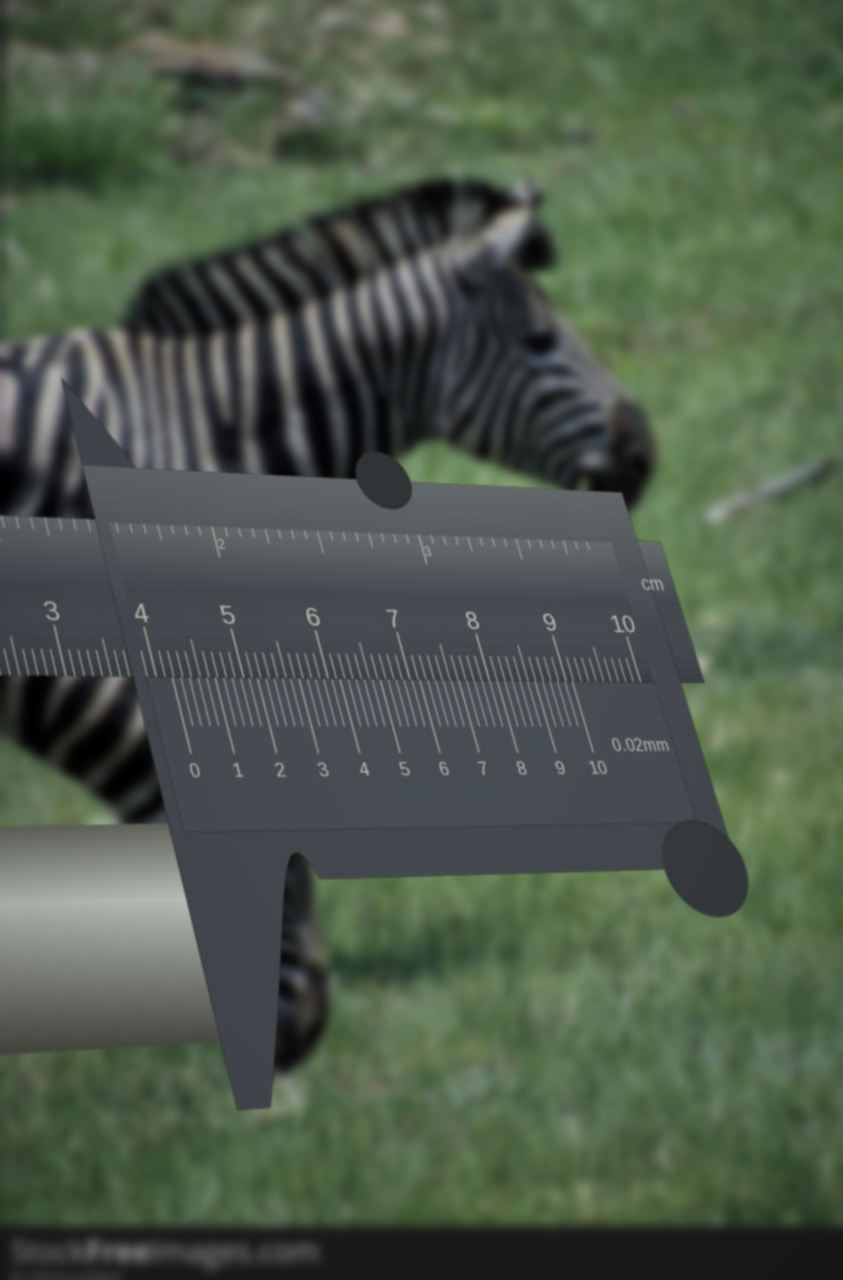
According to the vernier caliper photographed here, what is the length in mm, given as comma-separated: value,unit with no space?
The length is 41.8,mm
